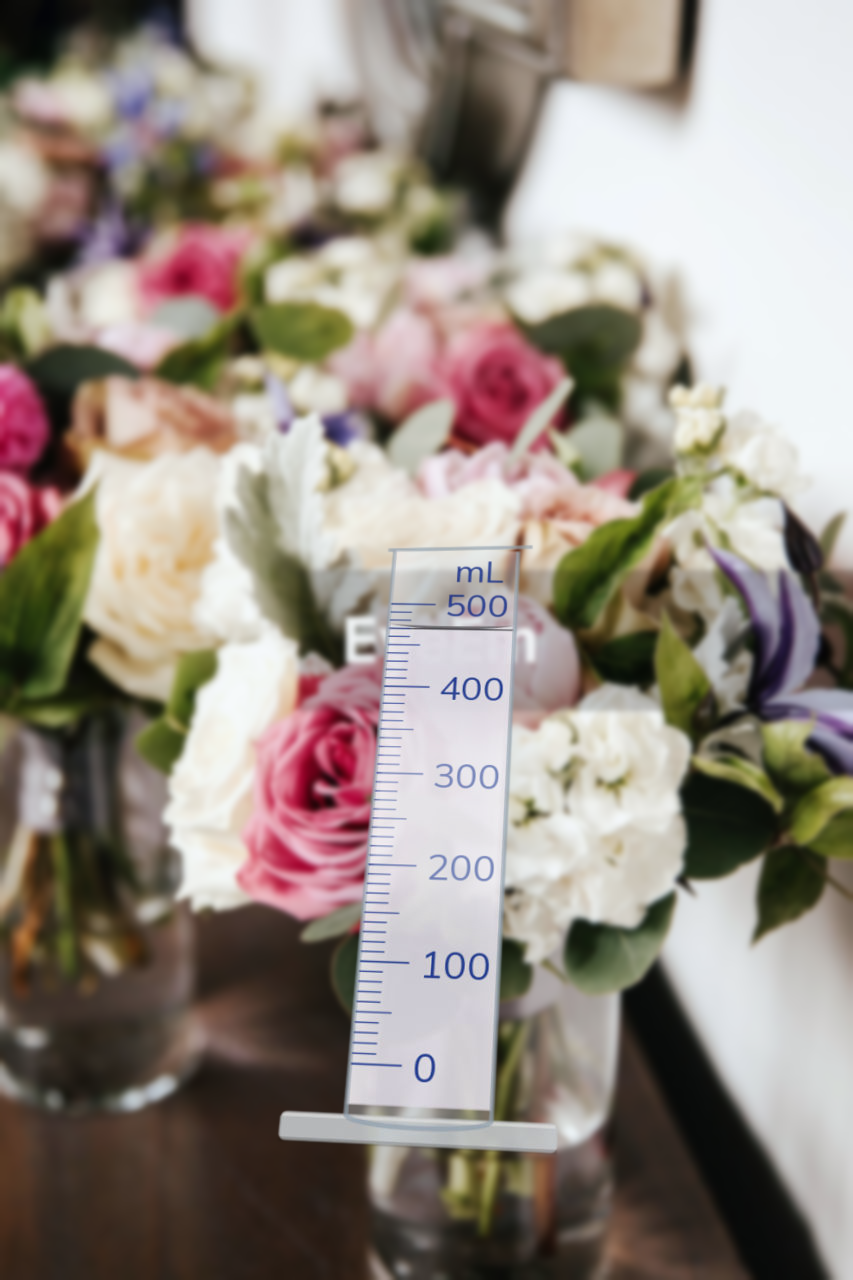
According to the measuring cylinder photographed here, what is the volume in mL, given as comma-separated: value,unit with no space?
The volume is 470,mL
